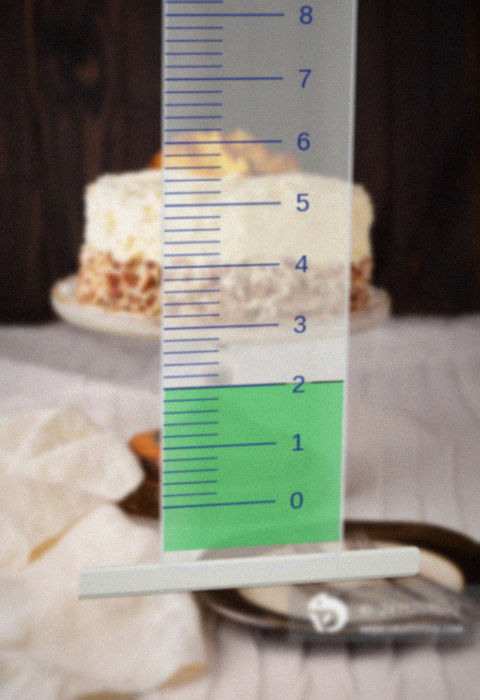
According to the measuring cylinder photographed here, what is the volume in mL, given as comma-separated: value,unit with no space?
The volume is 2,mL
